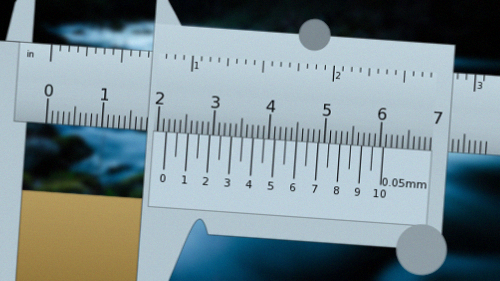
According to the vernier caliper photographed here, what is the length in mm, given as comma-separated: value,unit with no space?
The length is 21.6,mm
